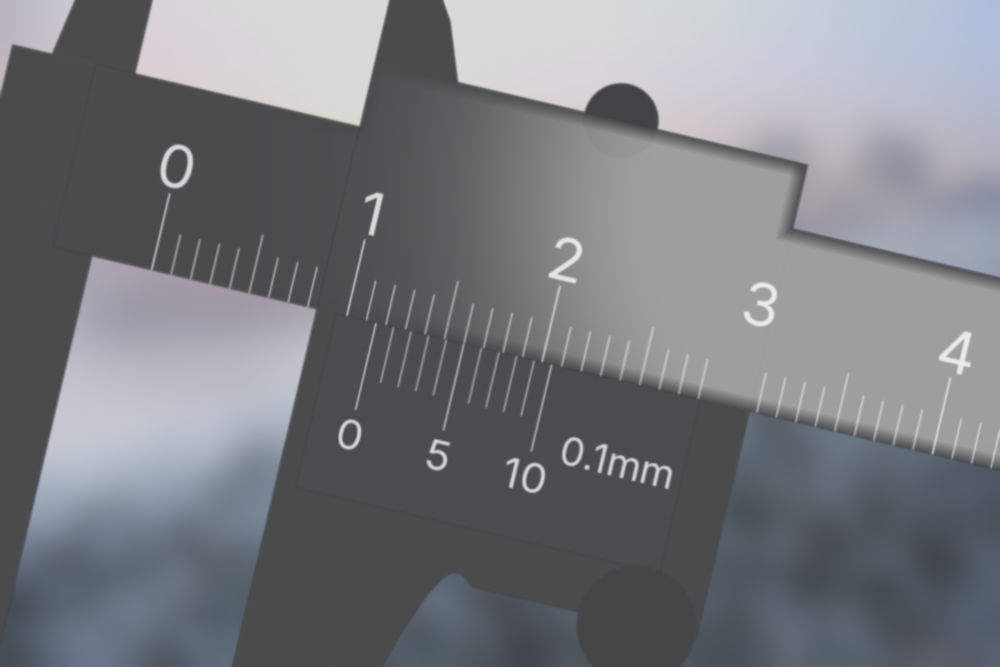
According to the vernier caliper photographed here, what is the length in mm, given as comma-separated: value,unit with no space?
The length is 11.5,mm
